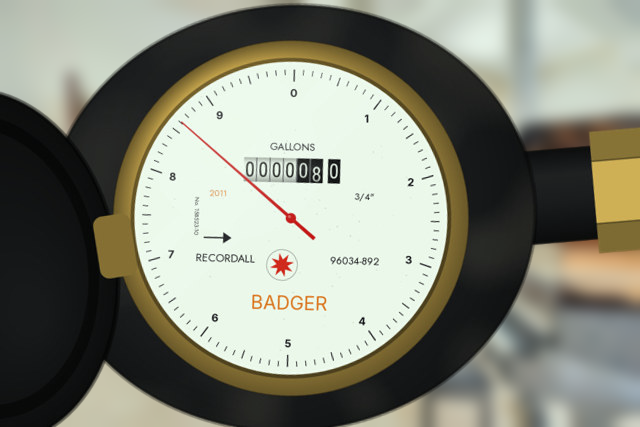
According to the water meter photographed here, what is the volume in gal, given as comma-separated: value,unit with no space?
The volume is 78.6,gal
